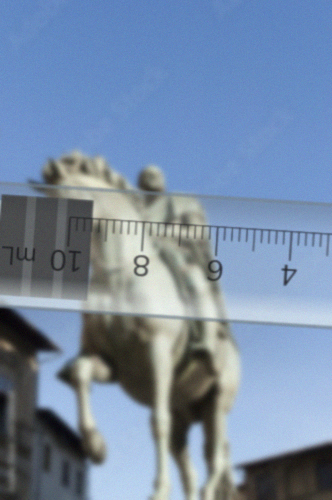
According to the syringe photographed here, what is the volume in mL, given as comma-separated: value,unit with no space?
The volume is 9.4,mL
